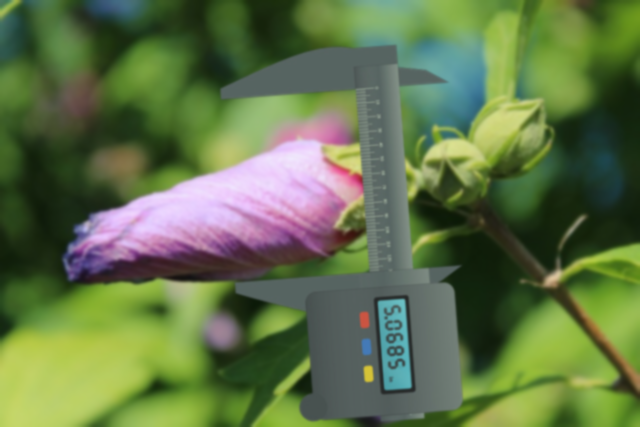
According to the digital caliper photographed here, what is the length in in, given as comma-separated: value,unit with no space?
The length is 5.0685,in
